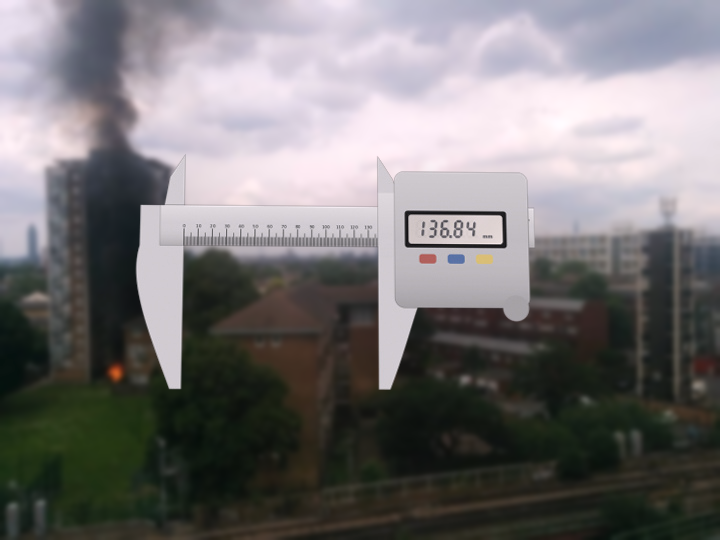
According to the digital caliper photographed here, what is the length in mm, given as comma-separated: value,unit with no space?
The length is 136.84,mm
